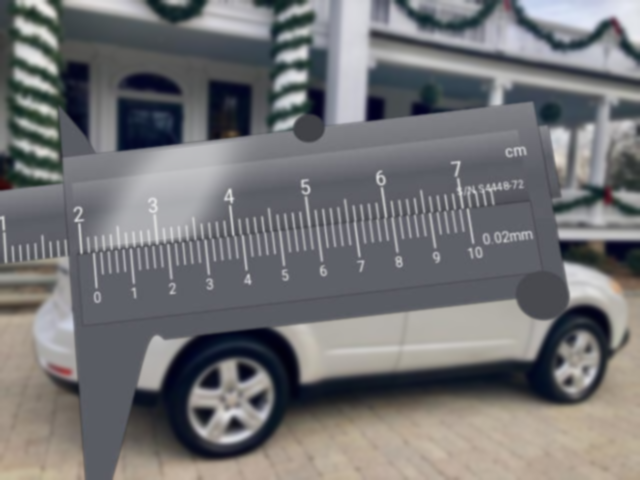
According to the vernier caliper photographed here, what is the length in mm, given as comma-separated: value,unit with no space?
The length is 21.6,mm
